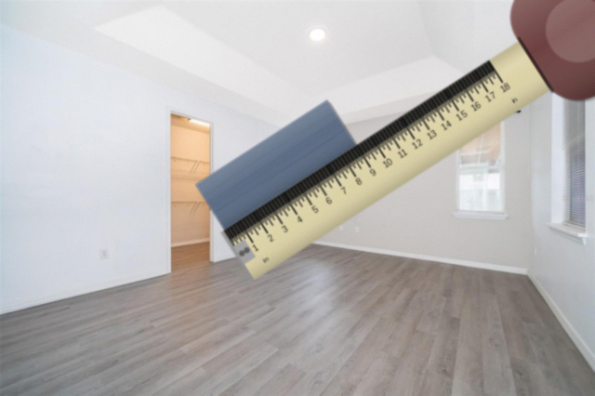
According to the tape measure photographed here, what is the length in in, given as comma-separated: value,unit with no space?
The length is 9,in
